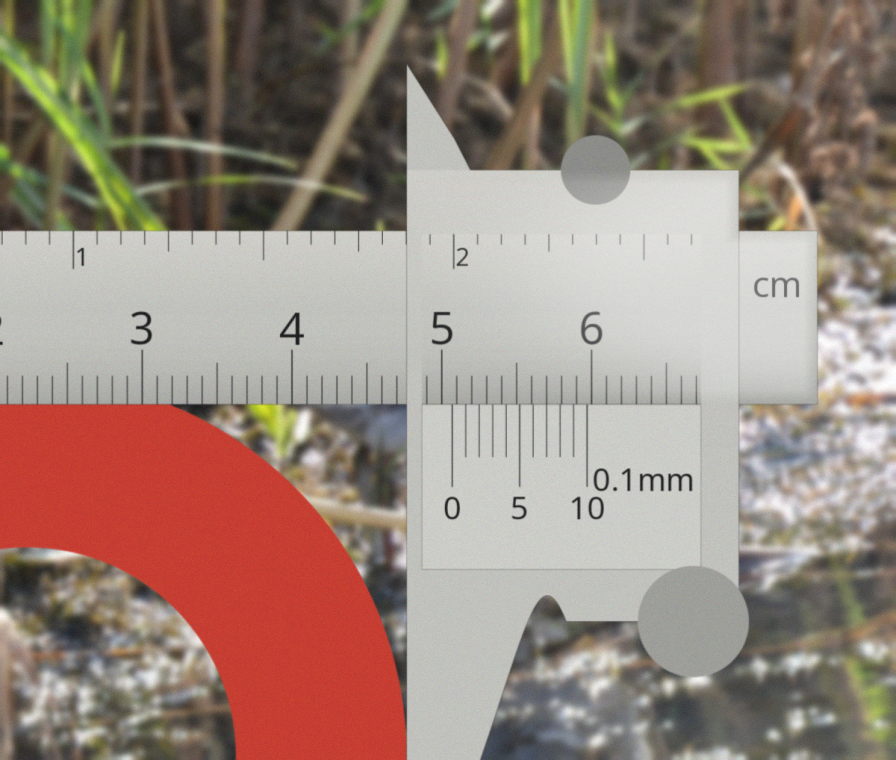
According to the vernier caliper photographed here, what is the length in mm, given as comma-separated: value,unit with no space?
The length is 50.7,mm
